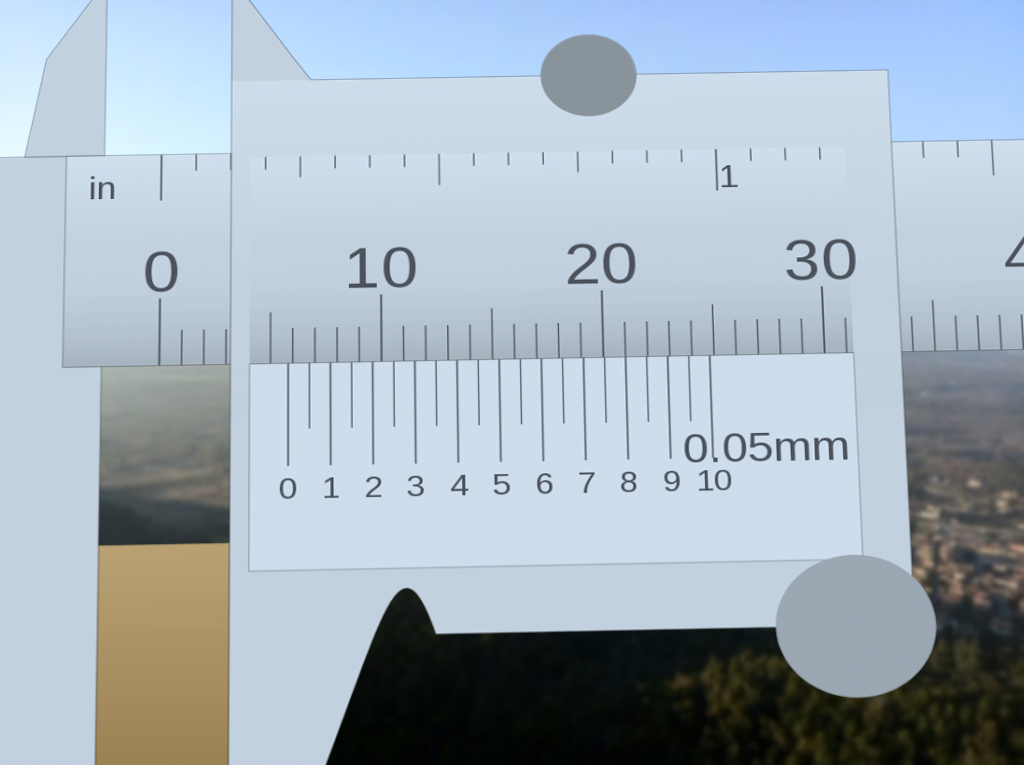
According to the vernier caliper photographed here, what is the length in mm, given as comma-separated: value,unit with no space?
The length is 5.80,mm
